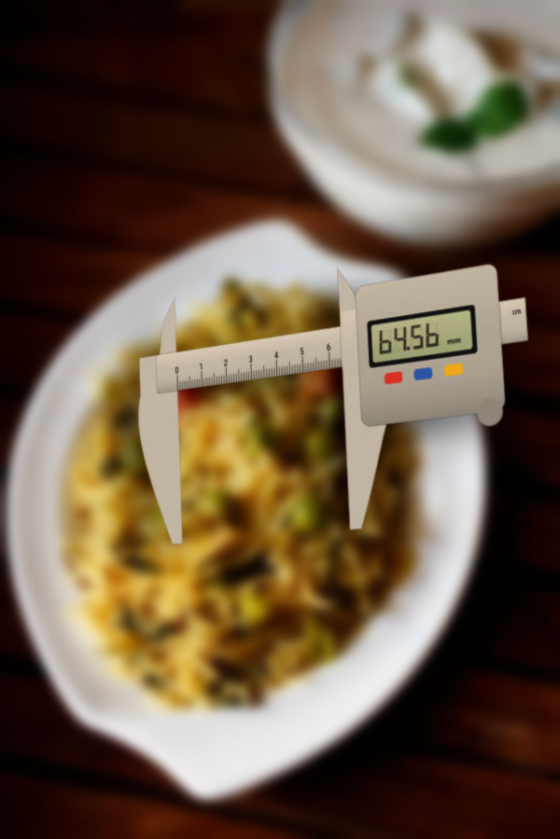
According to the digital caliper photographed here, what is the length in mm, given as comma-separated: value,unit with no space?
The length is 64.56,mm
